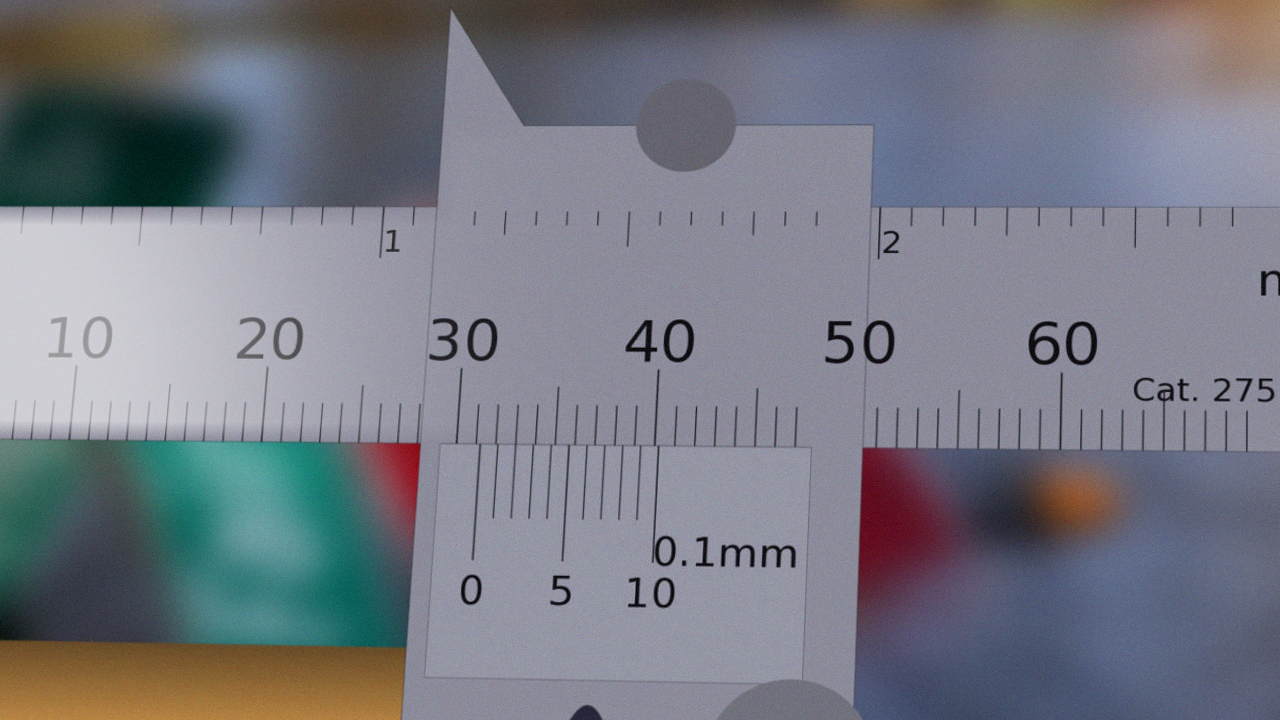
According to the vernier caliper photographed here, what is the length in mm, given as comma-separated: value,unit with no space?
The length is 31.2,mm
